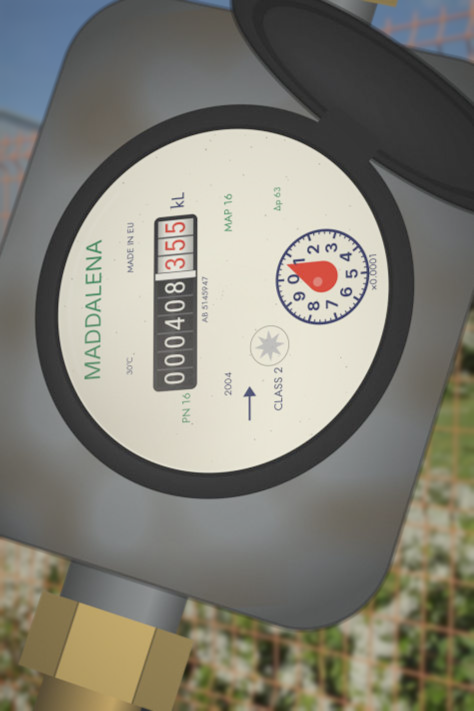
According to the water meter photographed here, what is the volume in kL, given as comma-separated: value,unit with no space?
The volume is 408.3550,kL
